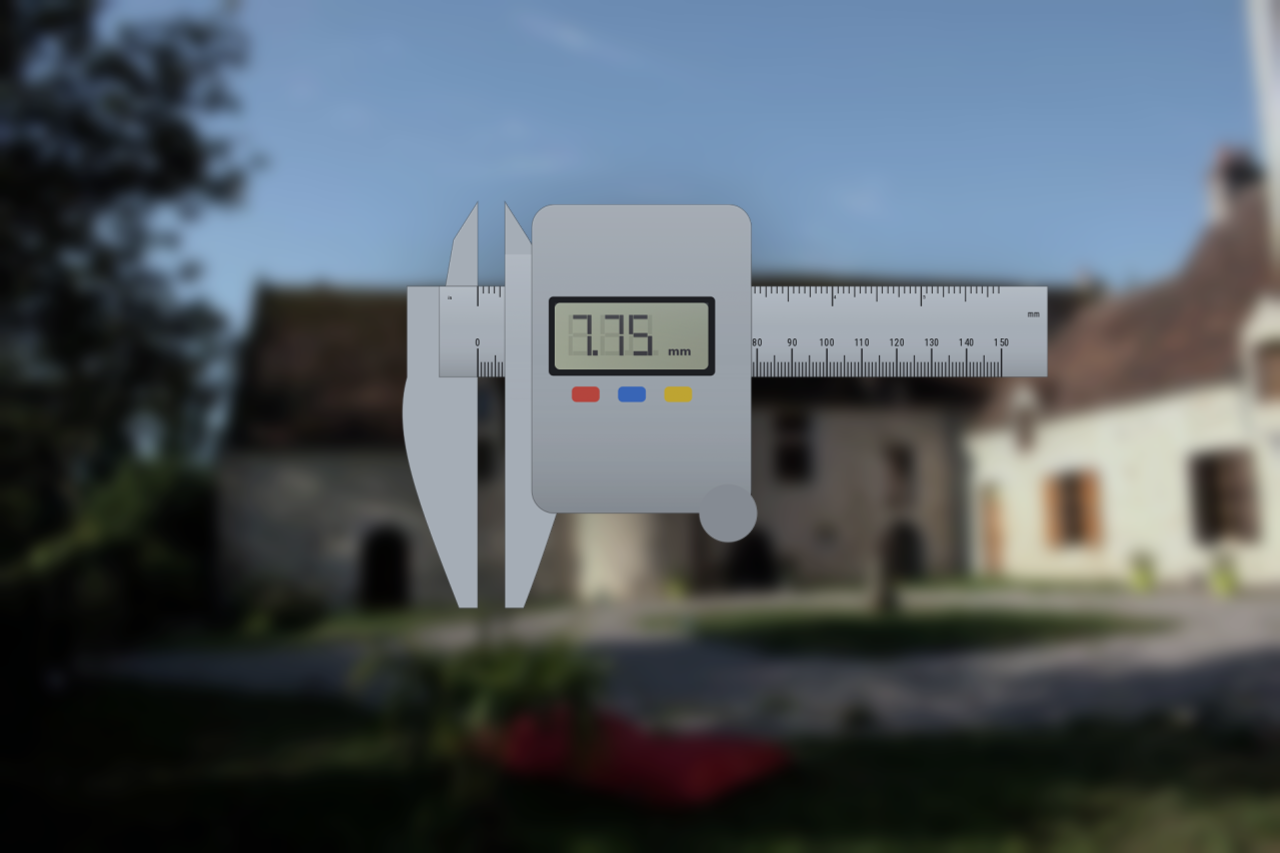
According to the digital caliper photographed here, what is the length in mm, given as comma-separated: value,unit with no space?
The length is 7.75,mm
